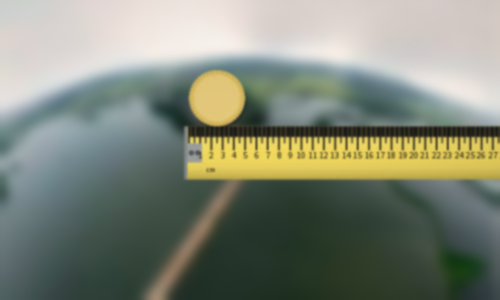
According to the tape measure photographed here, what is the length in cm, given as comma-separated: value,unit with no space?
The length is 5,cm
